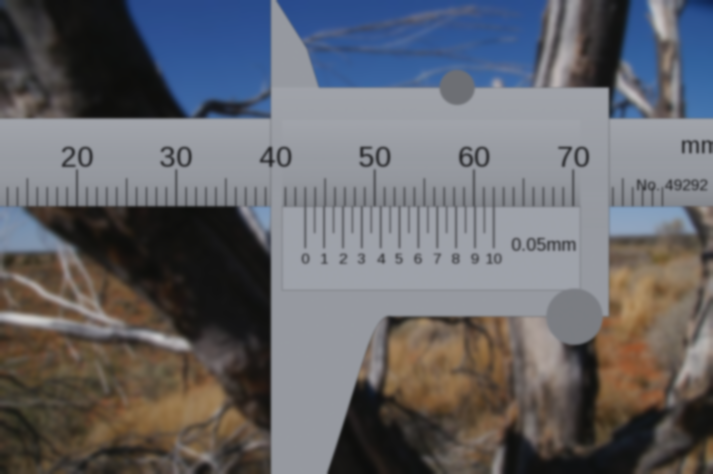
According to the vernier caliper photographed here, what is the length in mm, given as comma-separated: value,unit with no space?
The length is 43.0,mm
